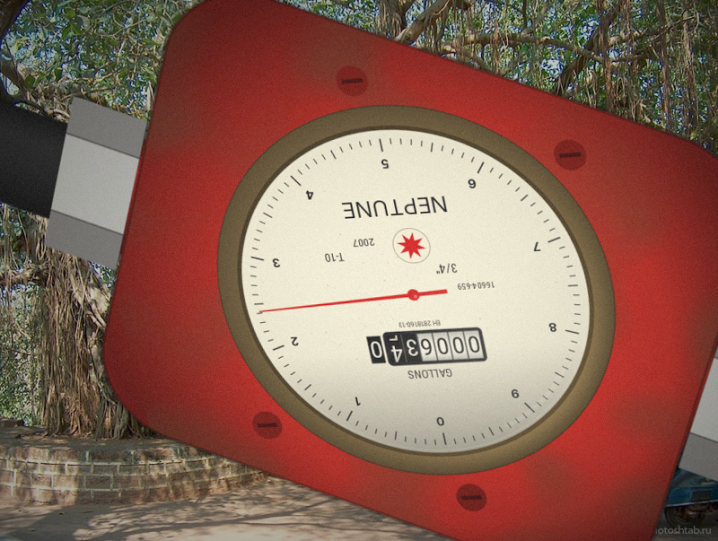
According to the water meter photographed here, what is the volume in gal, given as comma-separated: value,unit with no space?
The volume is 6342.4,gal
